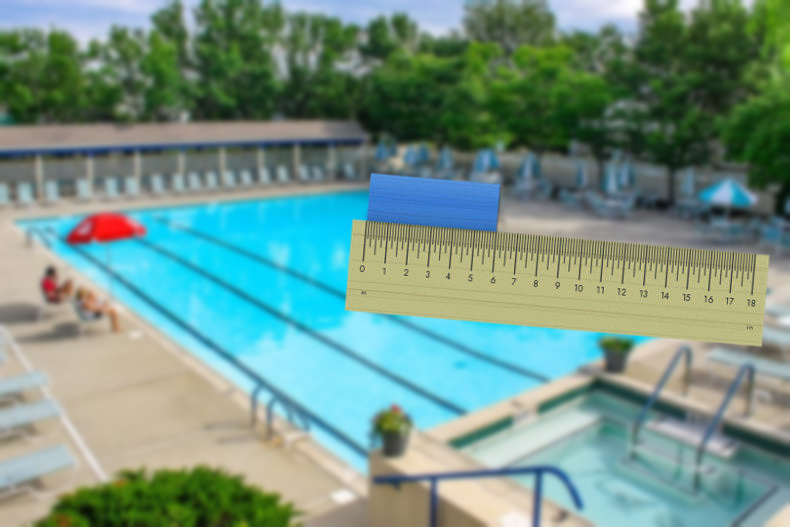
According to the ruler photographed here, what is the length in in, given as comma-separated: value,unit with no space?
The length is 6,in
